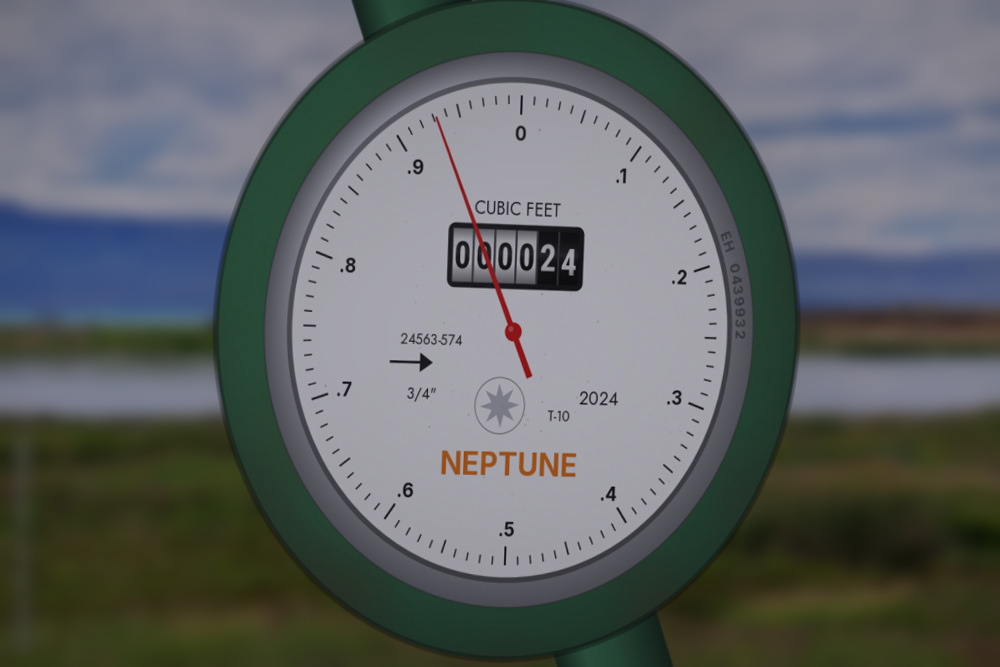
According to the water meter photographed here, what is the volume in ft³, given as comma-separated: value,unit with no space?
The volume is 23.93,ft³
